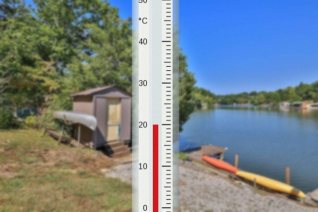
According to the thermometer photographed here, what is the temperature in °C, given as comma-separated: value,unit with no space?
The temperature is 20,°C
